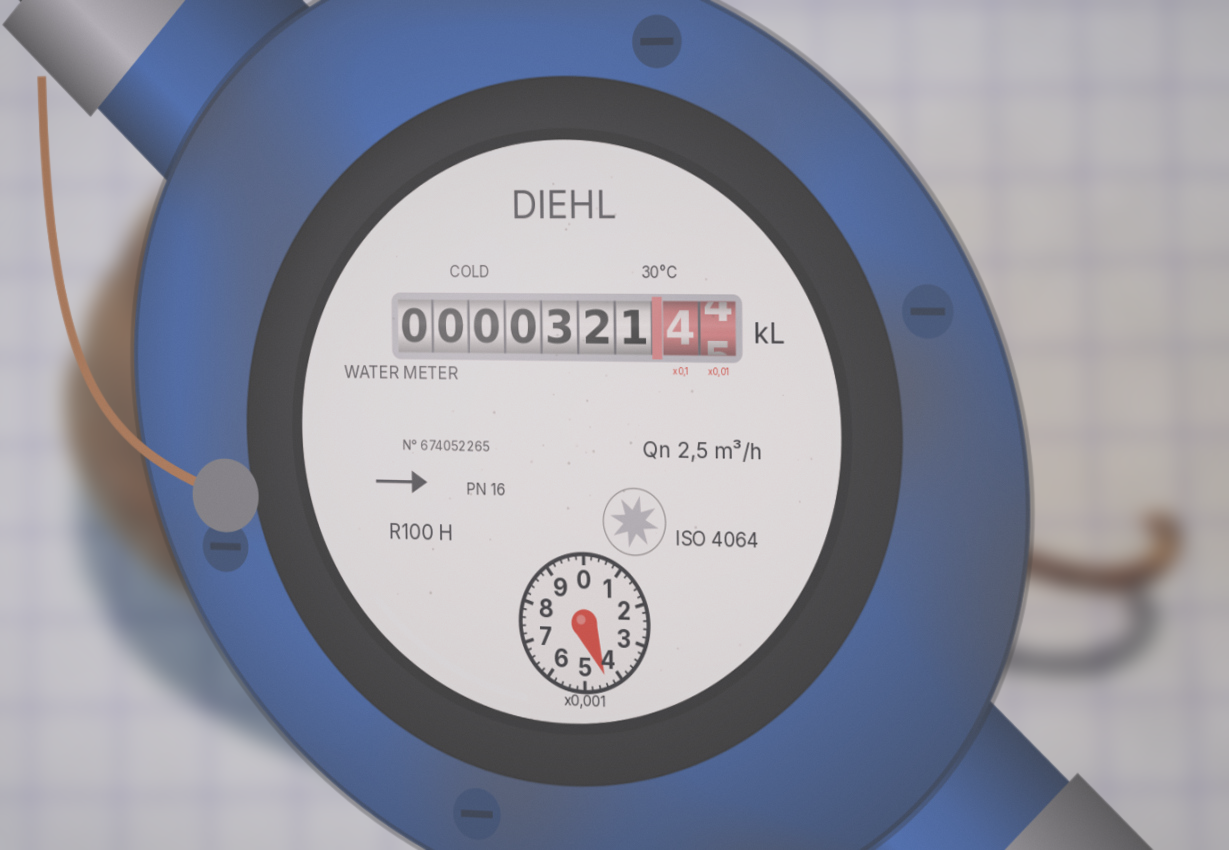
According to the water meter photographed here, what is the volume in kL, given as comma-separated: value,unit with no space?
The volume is 321.444,kL
